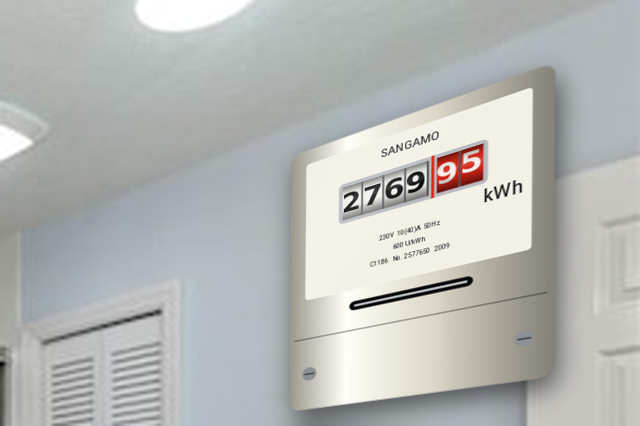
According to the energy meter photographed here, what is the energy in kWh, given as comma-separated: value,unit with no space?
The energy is 2769.95,kWh
